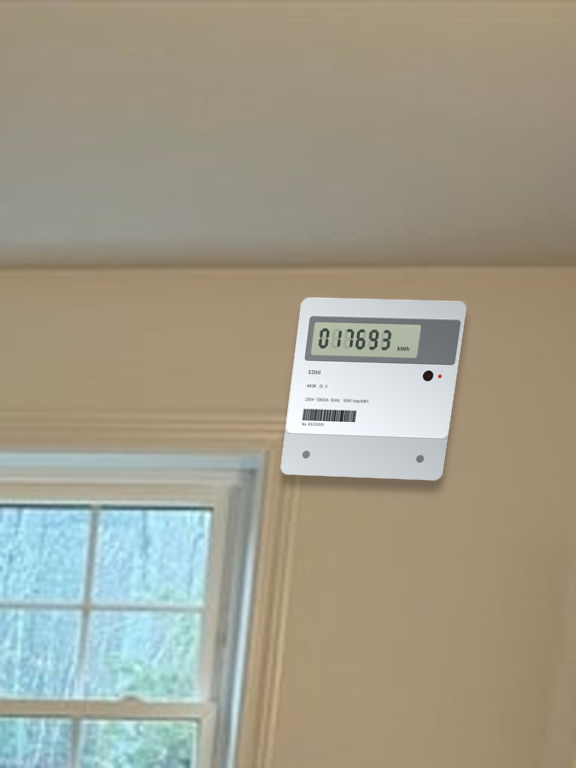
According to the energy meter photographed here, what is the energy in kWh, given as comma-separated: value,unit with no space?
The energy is 17693,kWh
